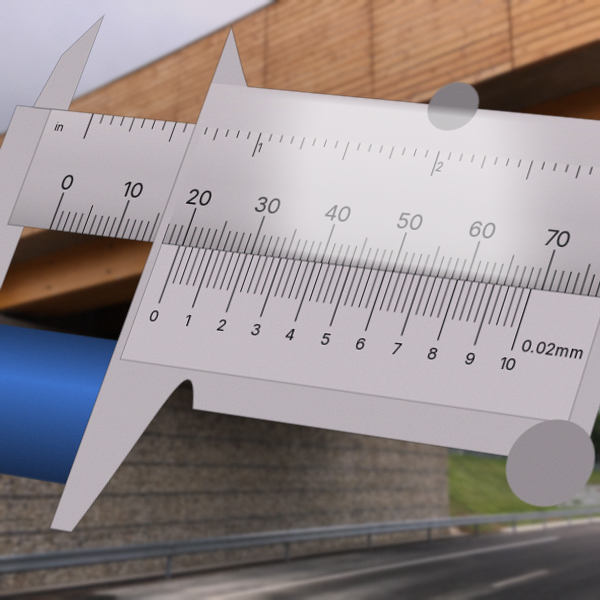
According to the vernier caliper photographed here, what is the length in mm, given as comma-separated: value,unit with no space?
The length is 19.6,mm
